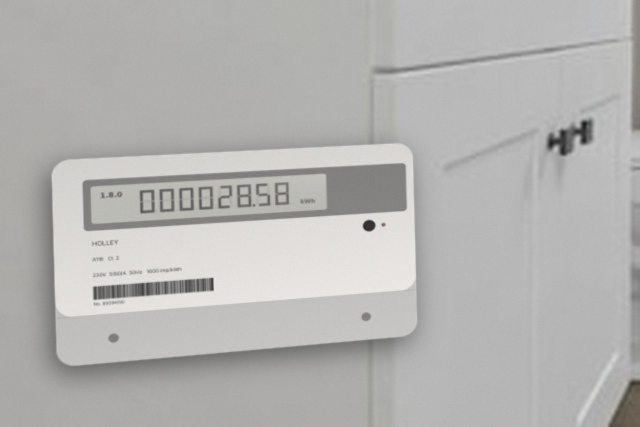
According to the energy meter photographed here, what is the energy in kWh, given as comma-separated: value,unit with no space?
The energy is 28.58,kWh
